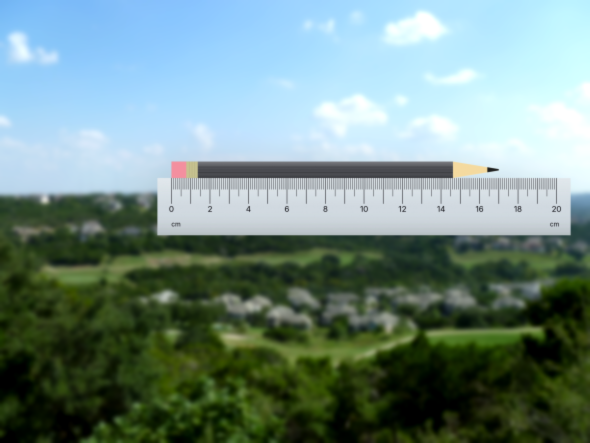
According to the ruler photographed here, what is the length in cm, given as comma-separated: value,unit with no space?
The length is 17,cm
